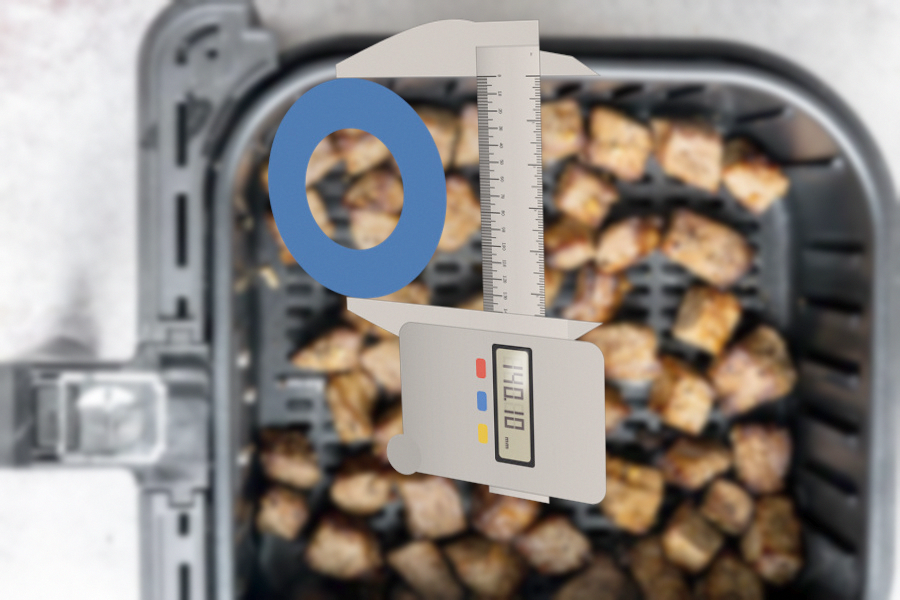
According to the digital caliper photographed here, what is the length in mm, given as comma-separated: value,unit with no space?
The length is 140.10,mm
